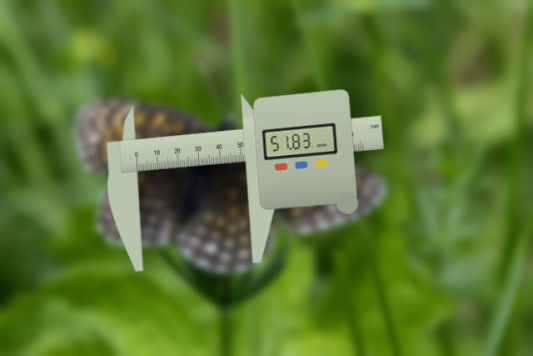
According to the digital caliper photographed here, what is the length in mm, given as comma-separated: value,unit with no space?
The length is 51.83,mm
